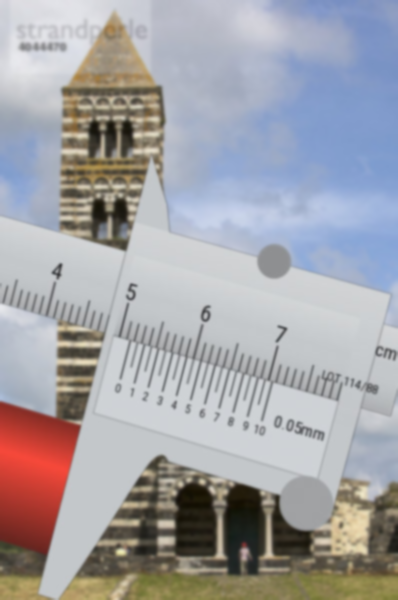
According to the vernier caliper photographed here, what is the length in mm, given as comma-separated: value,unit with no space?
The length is 51.5,mm
